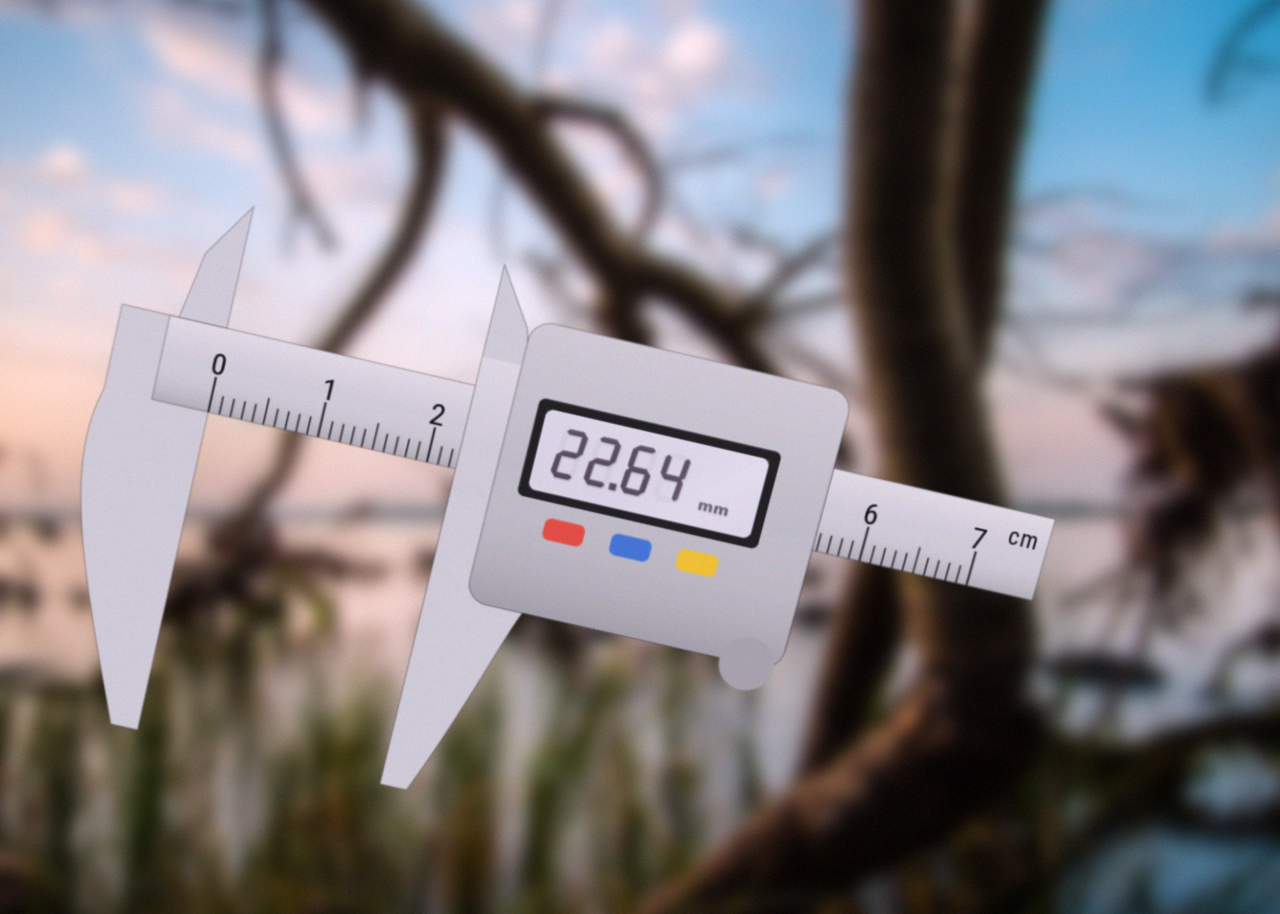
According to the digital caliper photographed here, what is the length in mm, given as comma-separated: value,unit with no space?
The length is 22.64,mm
